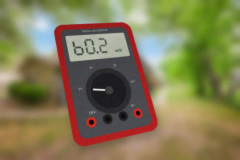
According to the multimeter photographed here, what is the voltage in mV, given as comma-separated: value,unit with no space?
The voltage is 60.2,mV
